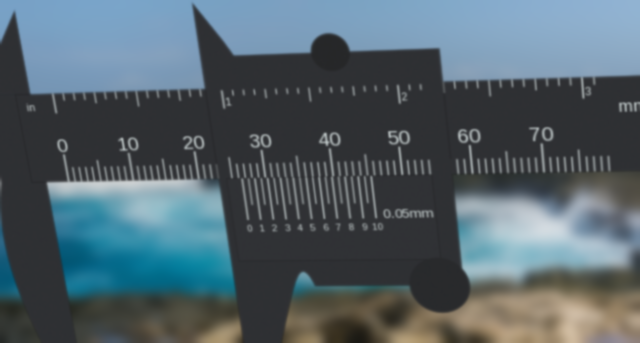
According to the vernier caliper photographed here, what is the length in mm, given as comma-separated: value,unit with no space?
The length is 26.5,mm
